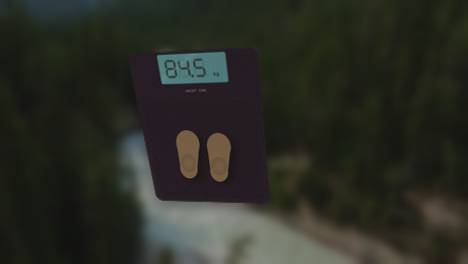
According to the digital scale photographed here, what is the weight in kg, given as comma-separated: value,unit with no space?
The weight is 84.5,kg
